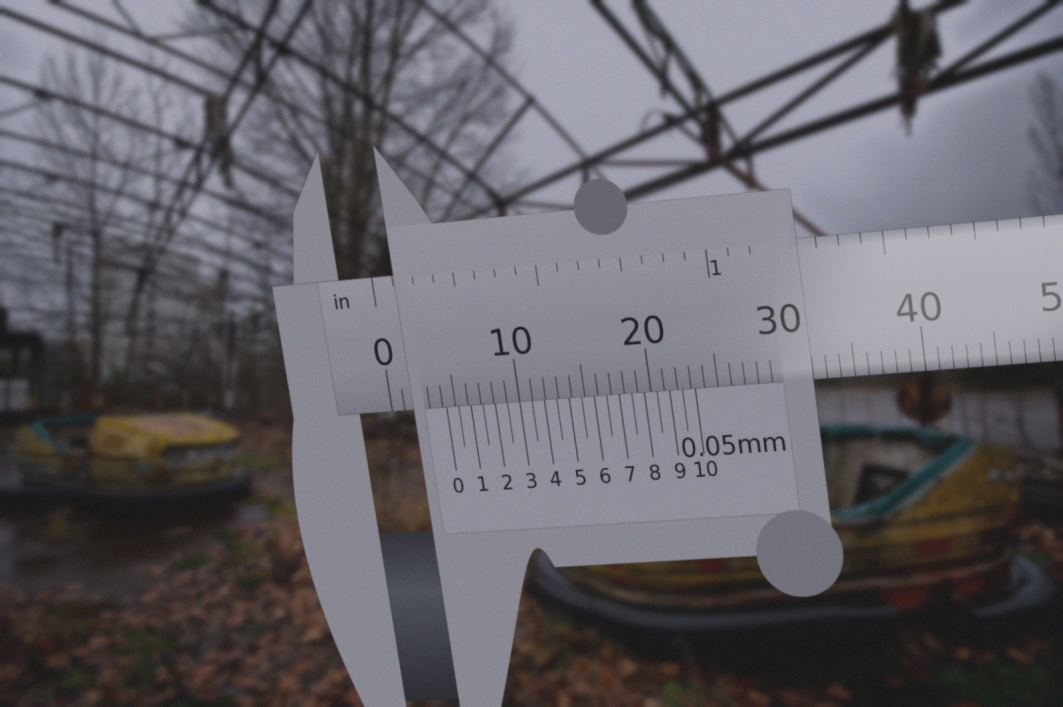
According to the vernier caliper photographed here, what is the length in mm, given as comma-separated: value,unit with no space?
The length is 4.3,mm
